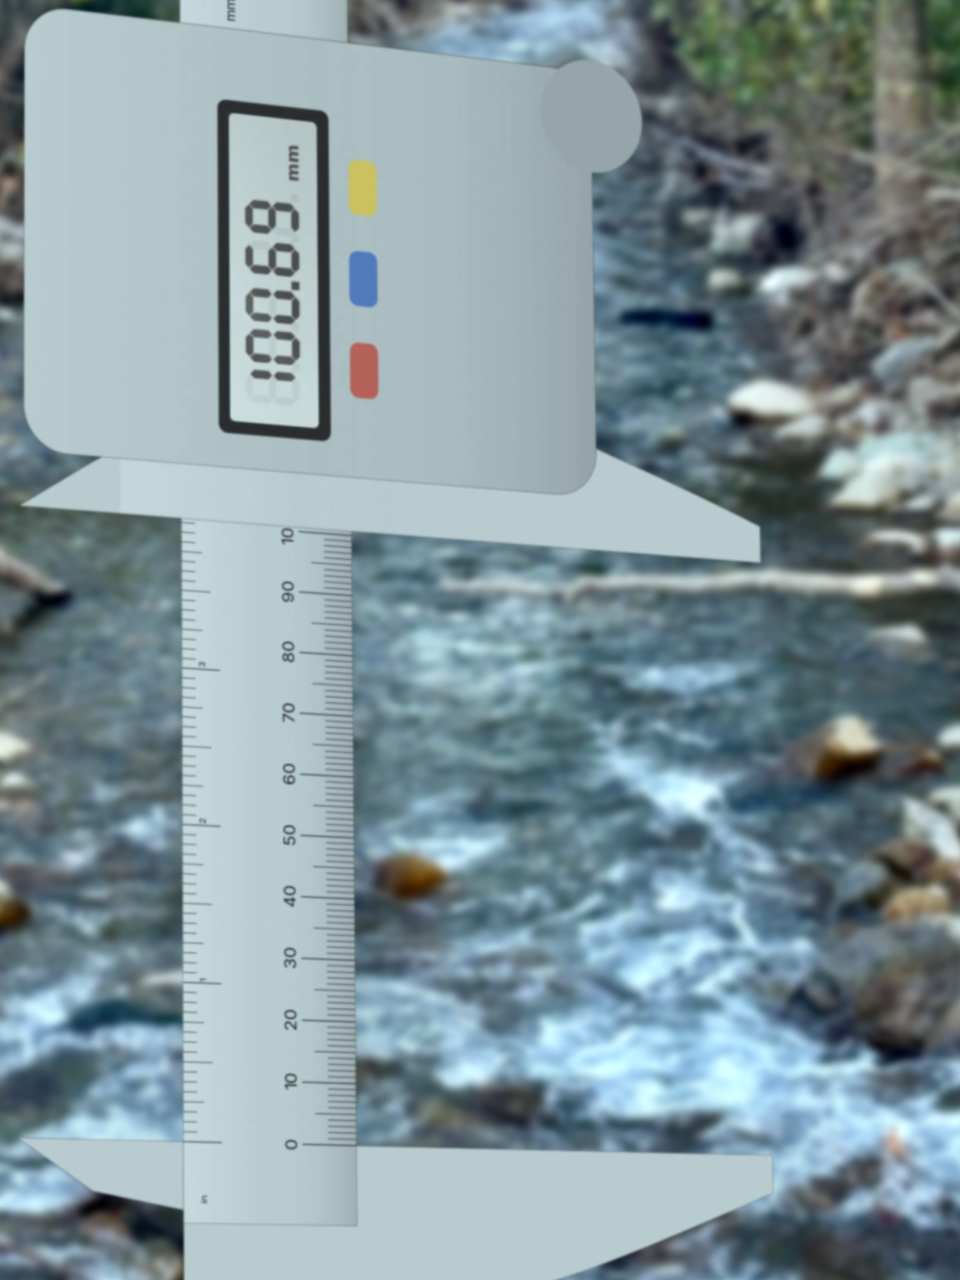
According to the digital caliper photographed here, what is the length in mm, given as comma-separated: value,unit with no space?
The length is 100.69,mm
